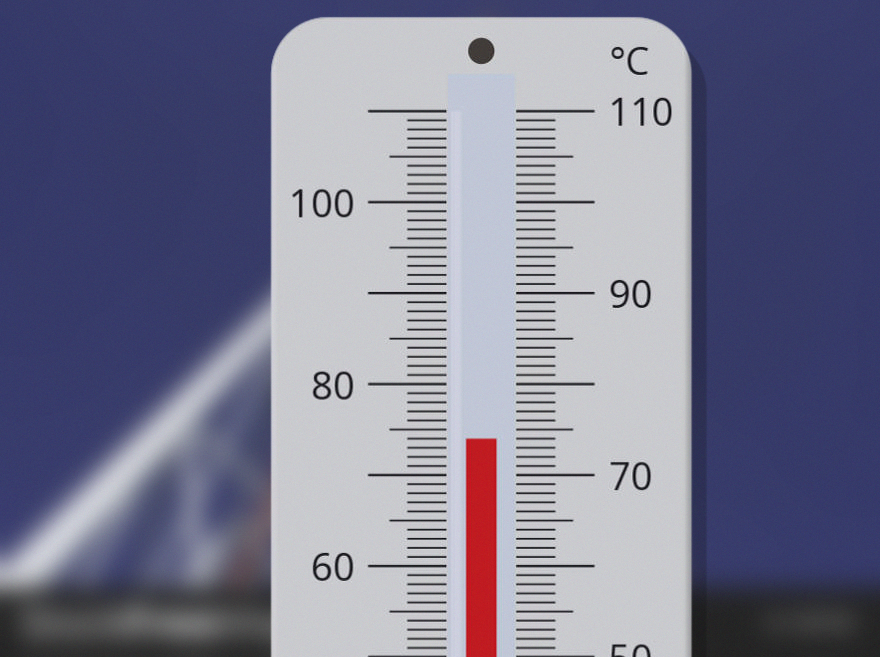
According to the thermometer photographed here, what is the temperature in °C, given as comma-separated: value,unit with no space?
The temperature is 74,°C
